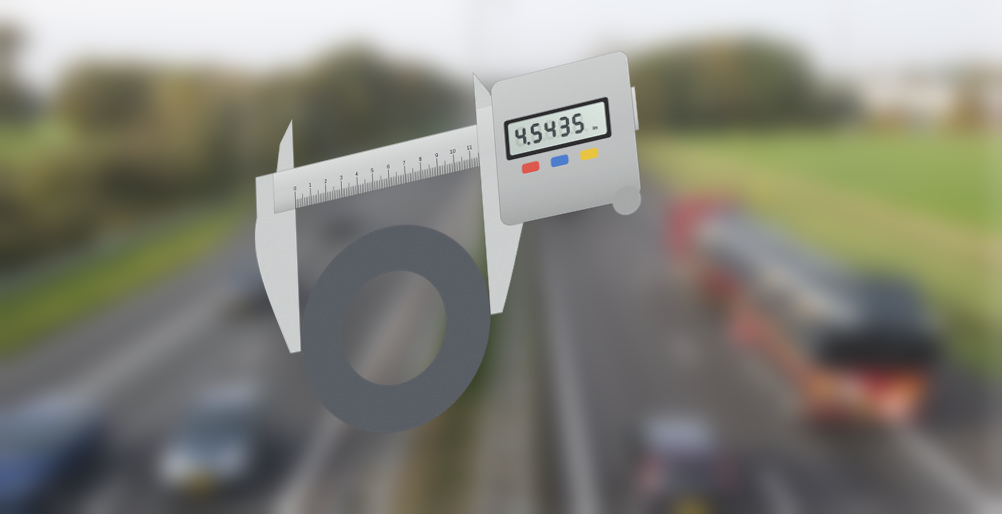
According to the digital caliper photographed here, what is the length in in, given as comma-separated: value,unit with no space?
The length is 4.5435,in
